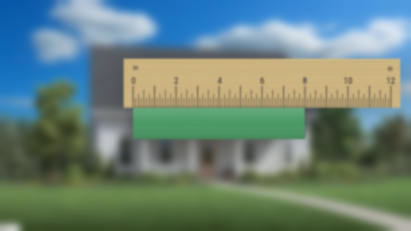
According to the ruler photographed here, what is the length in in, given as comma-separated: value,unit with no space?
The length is 8,in
